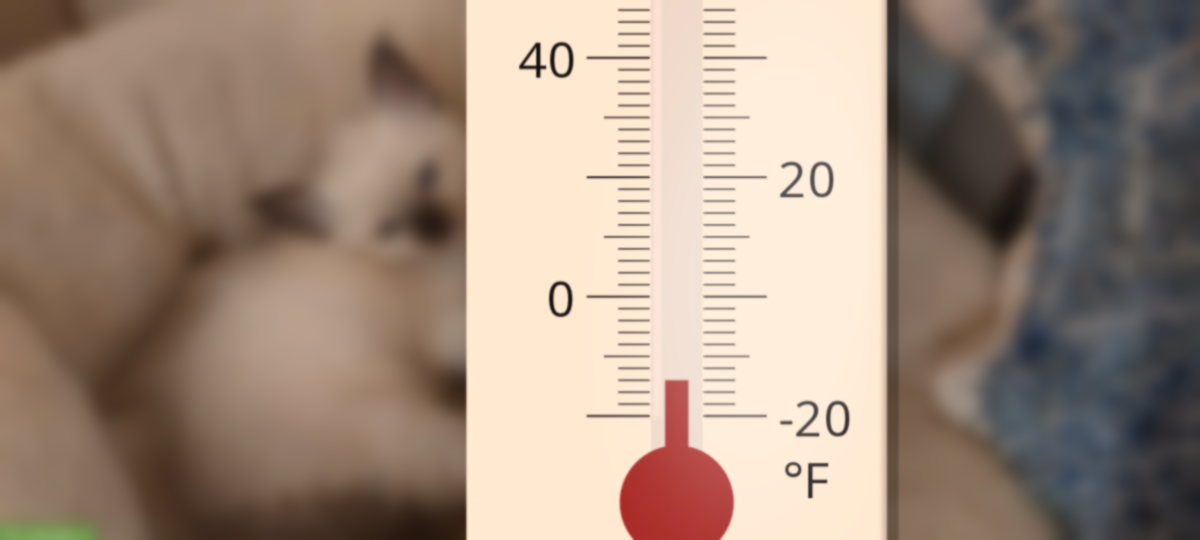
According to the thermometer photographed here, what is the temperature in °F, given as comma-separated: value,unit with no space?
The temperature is -14,°F
